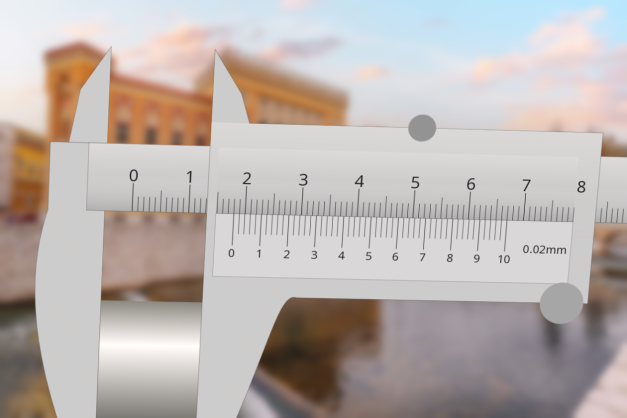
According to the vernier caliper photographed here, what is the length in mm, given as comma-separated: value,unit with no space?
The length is 18.0,mm
